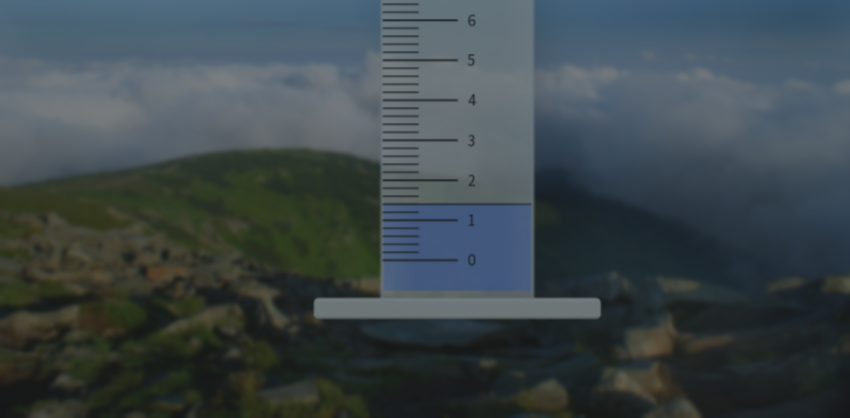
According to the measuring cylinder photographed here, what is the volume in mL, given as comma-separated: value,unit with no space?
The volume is 1.4,mL
